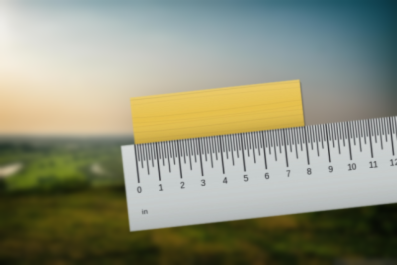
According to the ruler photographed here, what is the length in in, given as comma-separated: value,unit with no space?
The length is 8,in
